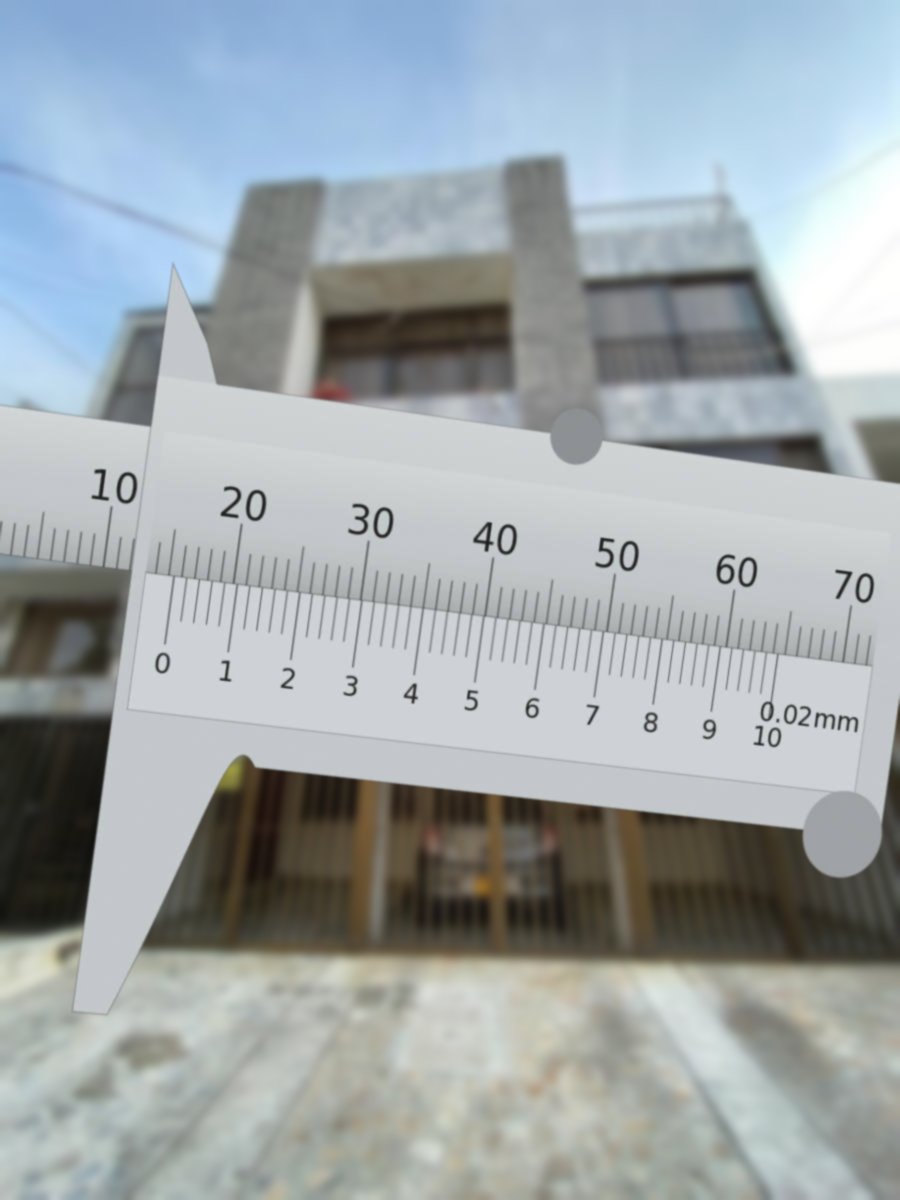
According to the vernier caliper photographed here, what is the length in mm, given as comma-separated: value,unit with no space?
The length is 15.4,mm
